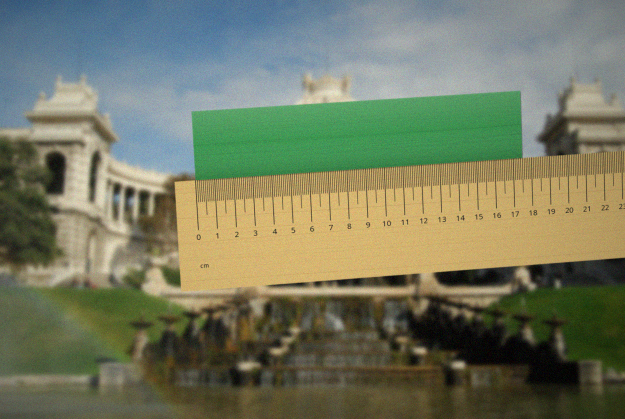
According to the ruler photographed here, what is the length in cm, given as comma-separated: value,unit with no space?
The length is 17.5,cm
